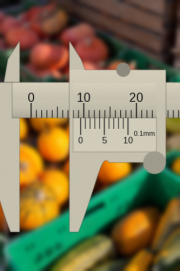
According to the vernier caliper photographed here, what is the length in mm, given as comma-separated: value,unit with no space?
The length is 9.4,mm
